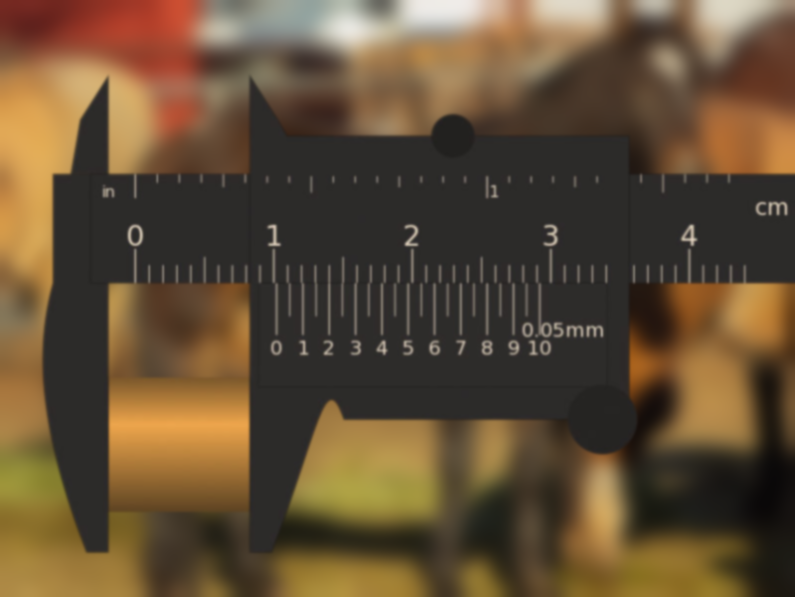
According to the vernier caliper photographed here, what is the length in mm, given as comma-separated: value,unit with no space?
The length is 10.2,mm
